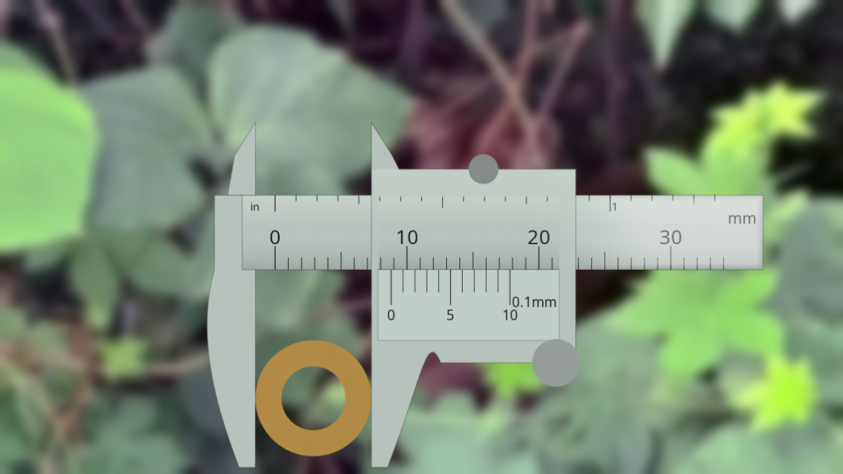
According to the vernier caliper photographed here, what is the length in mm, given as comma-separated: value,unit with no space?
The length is 8.8,mm
